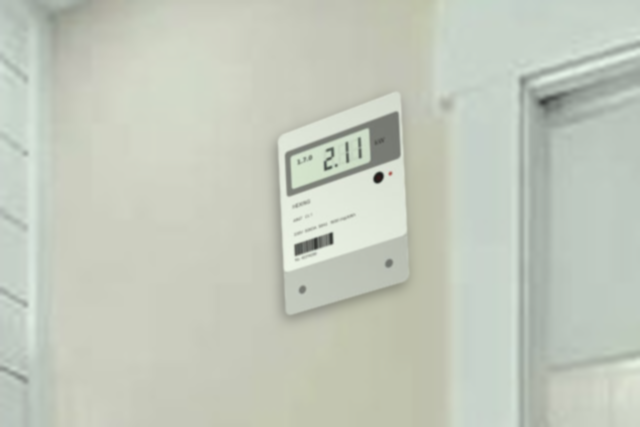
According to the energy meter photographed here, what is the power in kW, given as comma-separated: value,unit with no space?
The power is 2.11,kW
